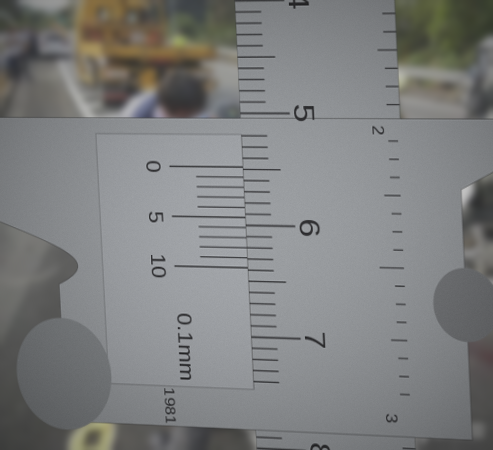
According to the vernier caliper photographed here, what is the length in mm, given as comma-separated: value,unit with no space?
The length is 54.8,mm
